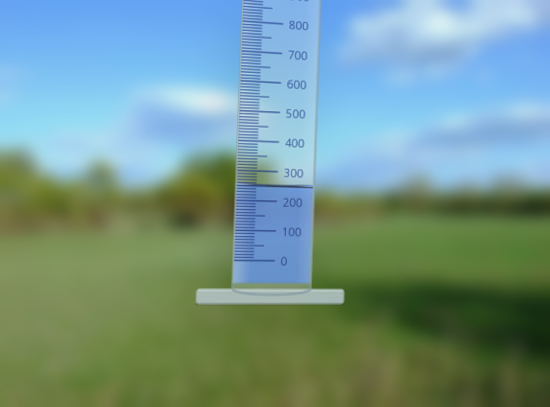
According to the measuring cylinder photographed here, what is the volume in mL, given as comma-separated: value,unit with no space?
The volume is 250,mL
